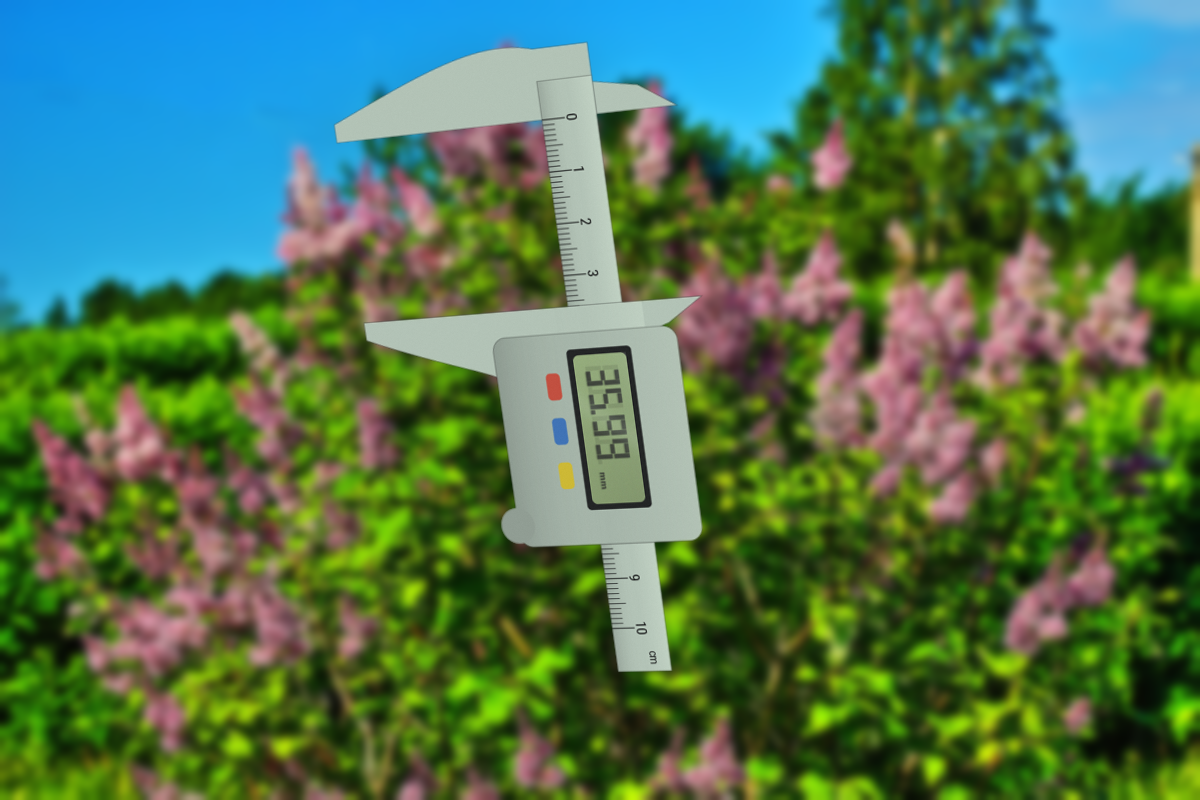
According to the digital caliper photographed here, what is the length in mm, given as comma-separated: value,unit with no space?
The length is 35.99,mm
